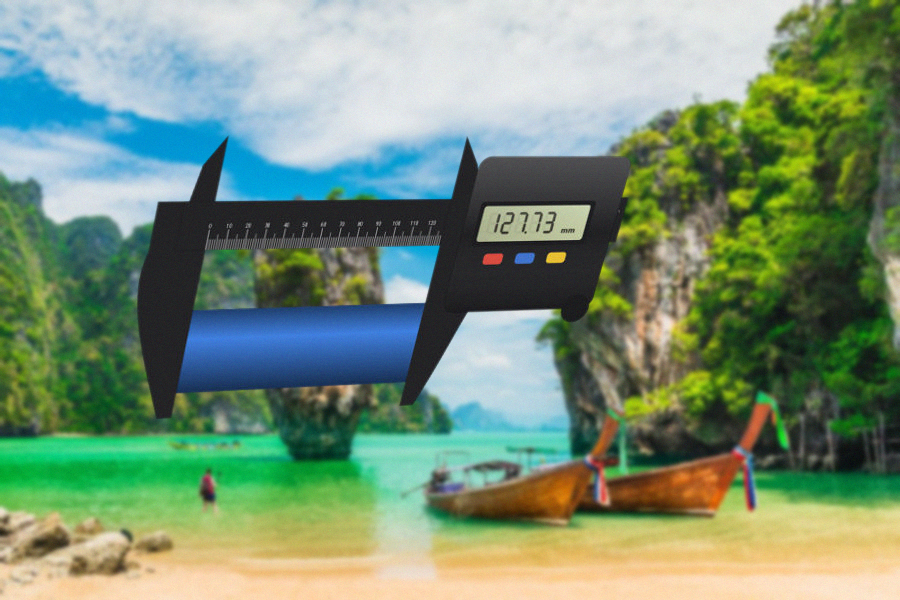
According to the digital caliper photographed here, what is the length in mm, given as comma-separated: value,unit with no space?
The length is 127.73,mm
